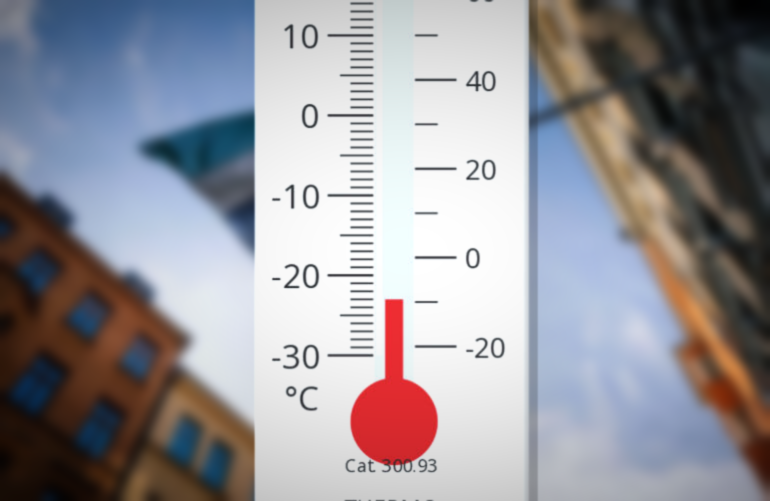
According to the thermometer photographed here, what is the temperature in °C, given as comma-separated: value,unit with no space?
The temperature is -23,°C
